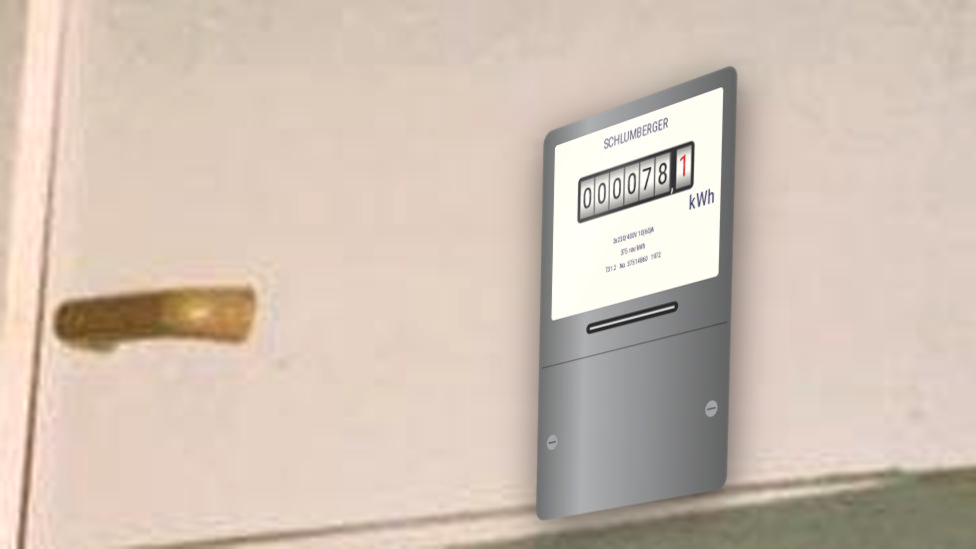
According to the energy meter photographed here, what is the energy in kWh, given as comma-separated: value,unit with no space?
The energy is 78.1,kWh
